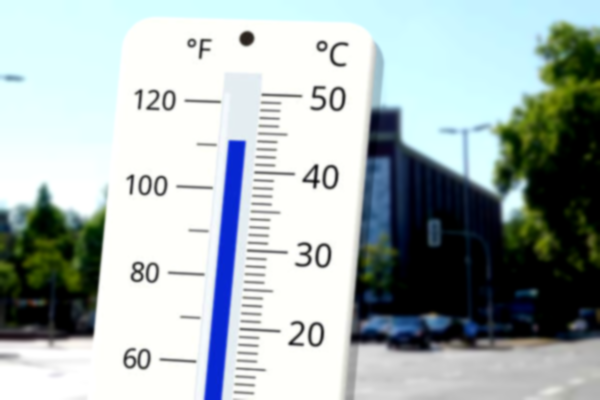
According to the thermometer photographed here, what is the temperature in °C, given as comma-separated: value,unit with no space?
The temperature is 44,°C
